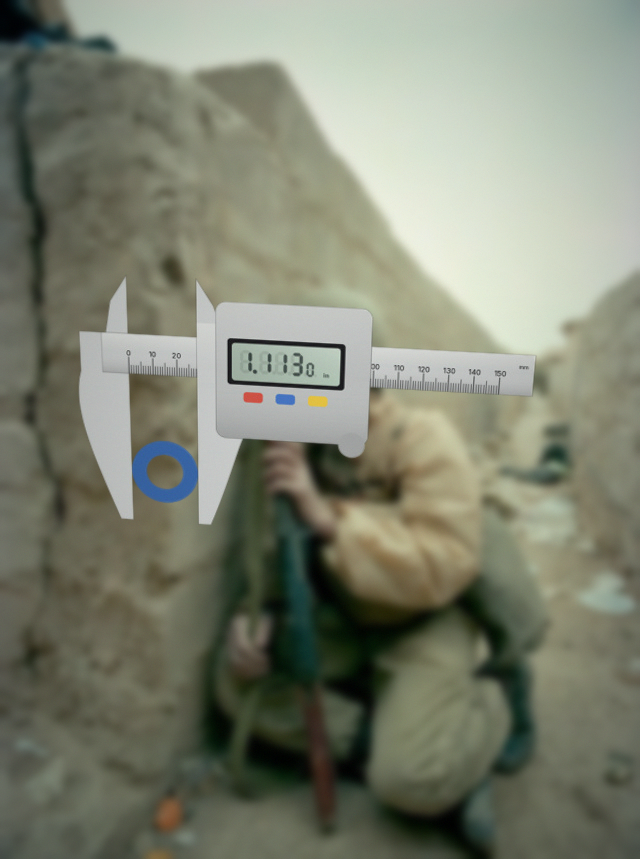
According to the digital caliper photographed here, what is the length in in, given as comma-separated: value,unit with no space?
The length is 1.1130,in
